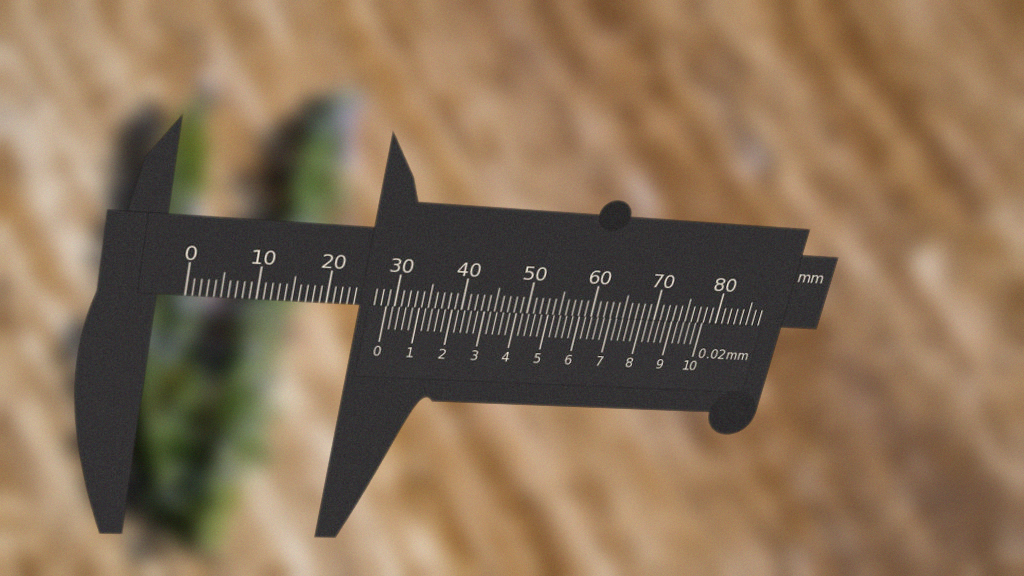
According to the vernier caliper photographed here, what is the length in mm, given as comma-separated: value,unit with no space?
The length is 28.8,mm
